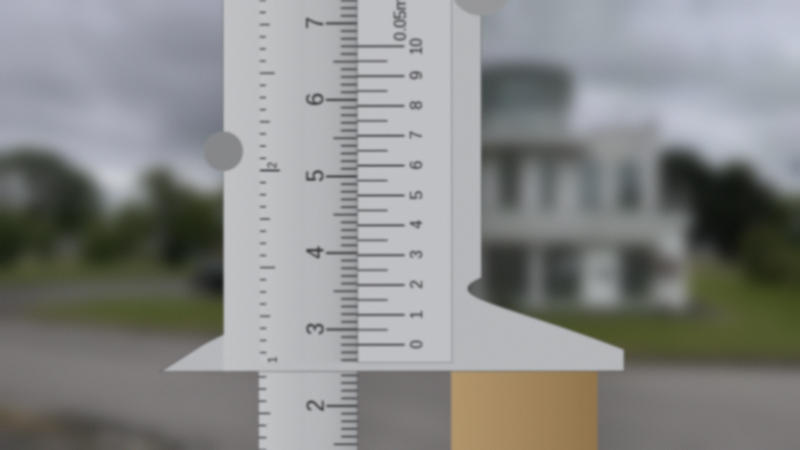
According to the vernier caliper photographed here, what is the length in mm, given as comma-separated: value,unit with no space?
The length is 28.0,mm
